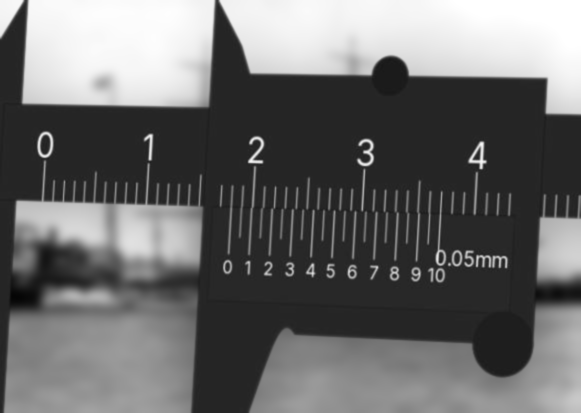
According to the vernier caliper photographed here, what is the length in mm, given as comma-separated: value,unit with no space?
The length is 18.0,mm
